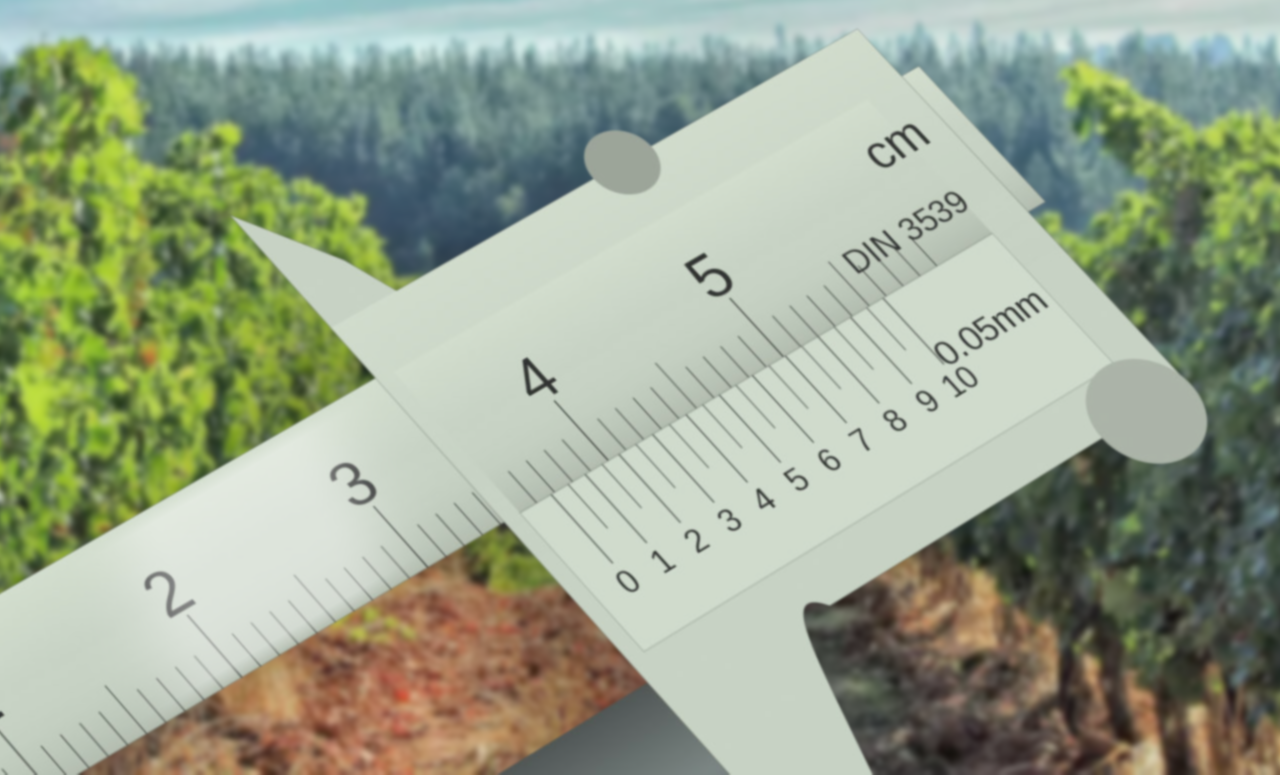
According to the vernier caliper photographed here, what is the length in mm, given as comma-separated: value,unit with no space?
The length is 36.8,mm
